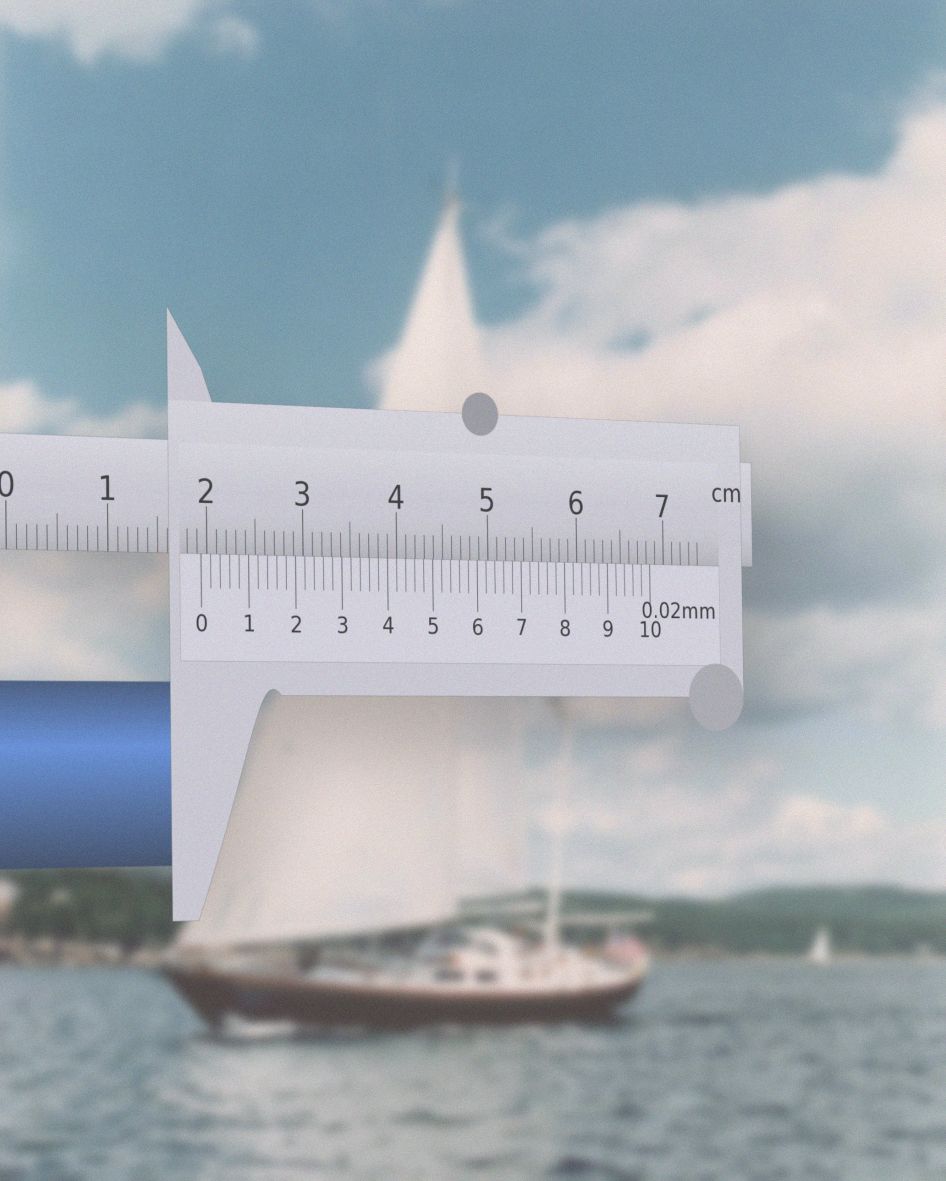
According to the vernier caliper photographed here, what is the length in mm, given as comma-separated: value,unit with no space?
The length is 19.4,mm
